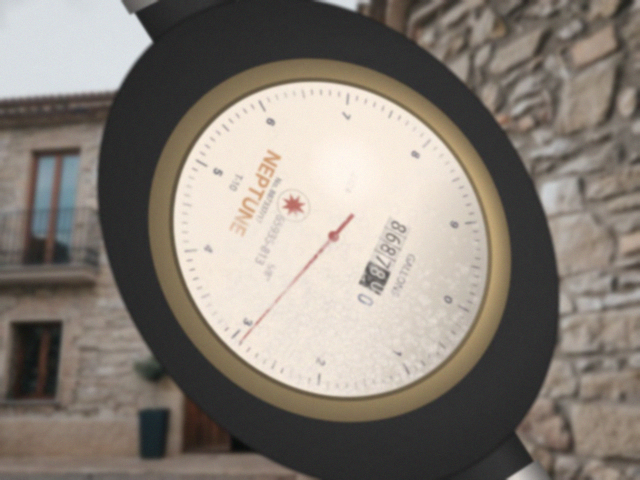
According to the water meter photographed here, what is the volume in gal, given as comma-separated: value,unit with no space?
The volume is 8687802.9,gal
